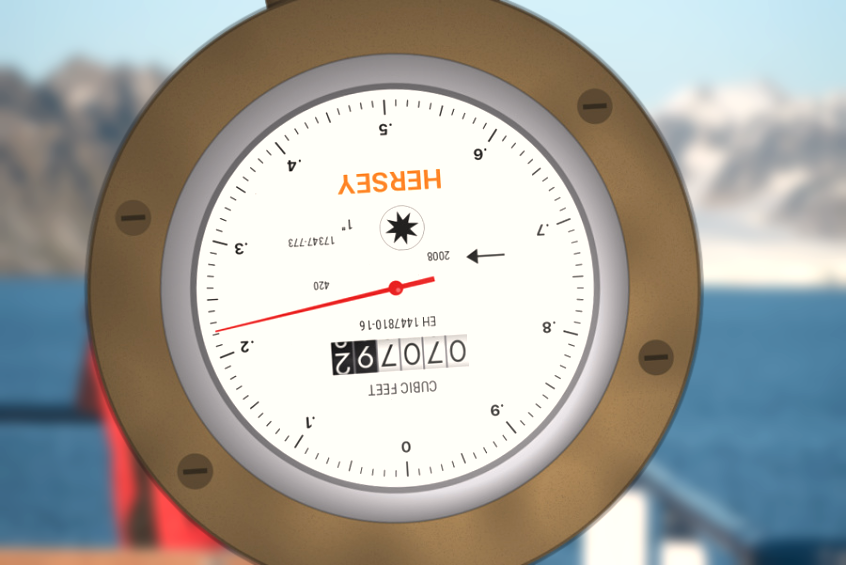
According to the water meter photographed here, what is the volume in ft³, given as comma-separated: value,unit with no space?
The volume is 70792.22,ft³
